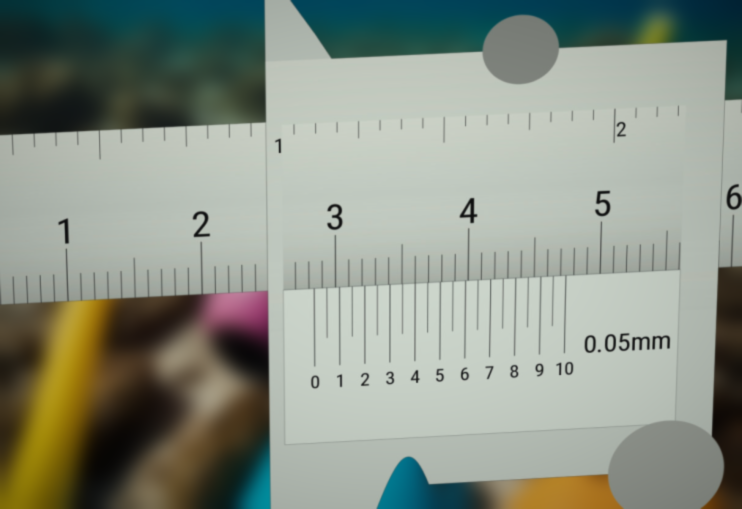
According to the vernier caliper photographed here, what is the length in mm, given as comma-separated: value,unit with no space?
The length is 28.4,mm
